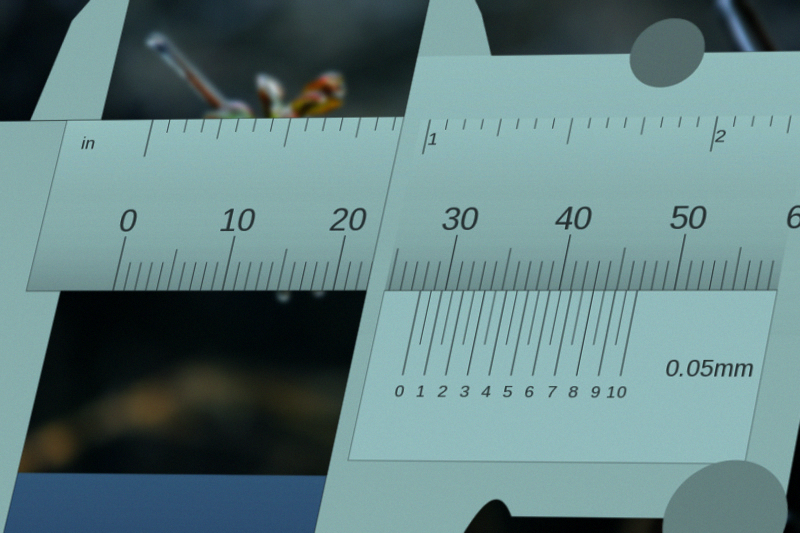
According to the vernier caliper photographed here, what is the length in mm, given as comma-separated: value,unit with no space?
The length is 27.8,mm
